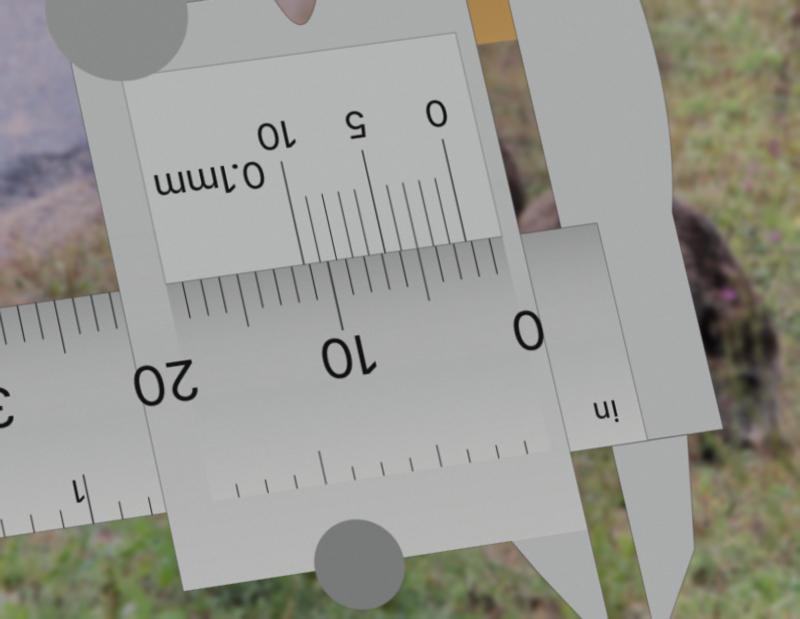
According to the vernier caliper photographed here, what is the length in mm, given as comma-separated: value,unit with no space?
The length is 2.3,mm
